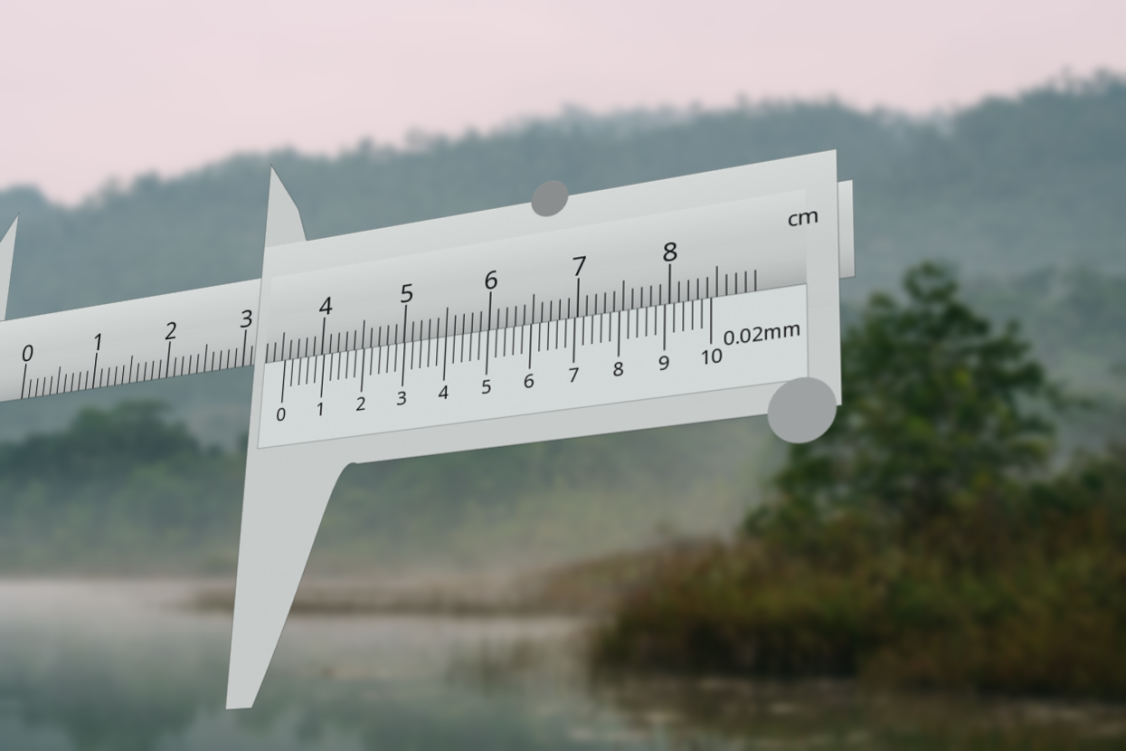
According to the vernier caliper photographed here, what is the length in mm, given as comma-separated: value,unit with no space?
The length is 35.4,mm
